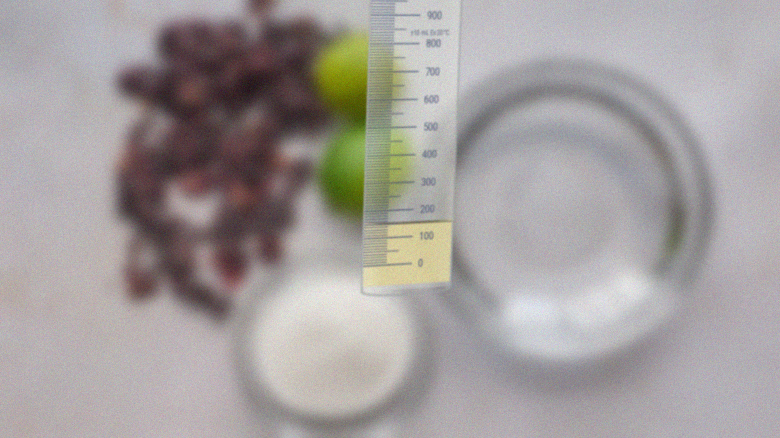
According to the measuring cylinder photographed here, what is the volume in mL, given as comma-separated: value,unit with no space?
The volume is 150,mL
